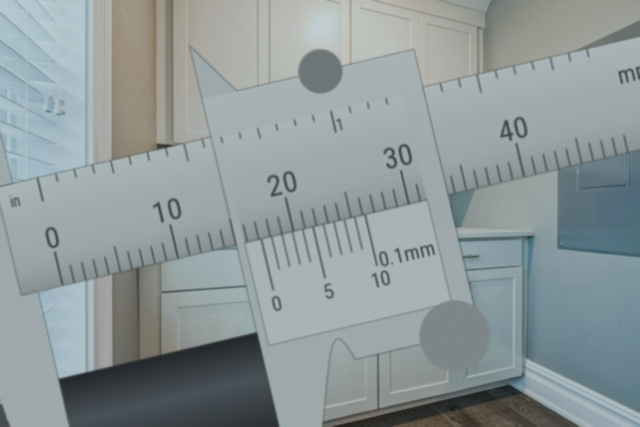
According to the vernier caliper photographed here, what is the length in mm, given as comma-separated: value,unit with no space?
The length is 17.2,mm
